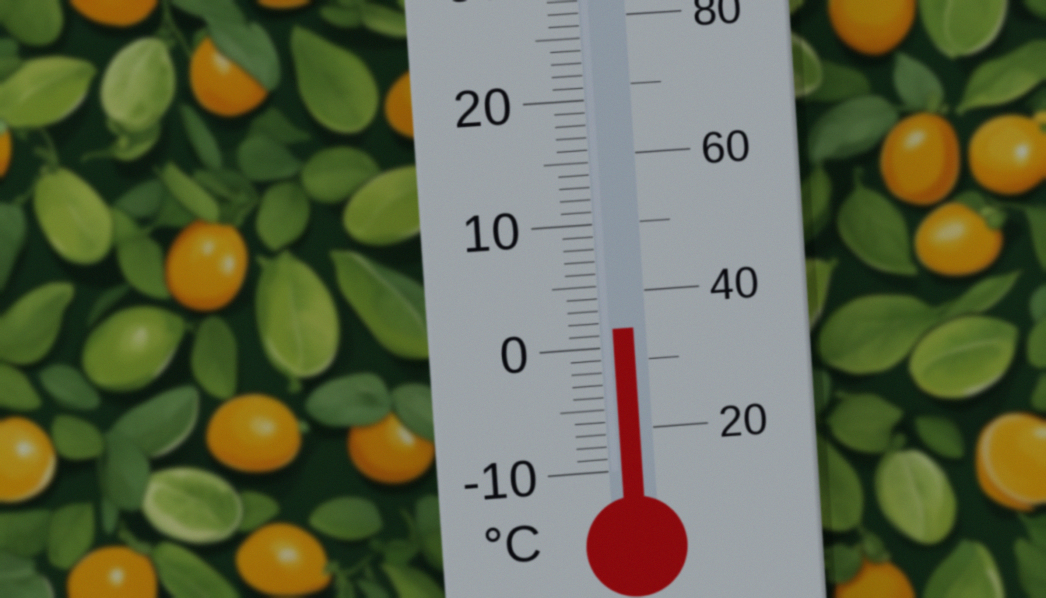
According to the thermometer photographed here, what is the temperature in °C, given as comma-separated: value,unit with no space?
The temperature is 1.5,°C
